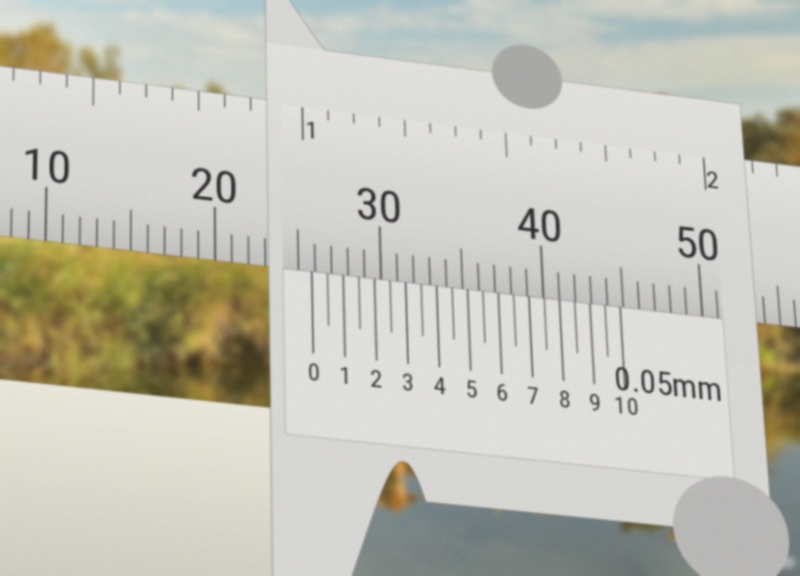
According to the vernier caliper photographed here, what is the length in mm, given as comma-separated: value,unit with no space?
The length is 25.8,mm
